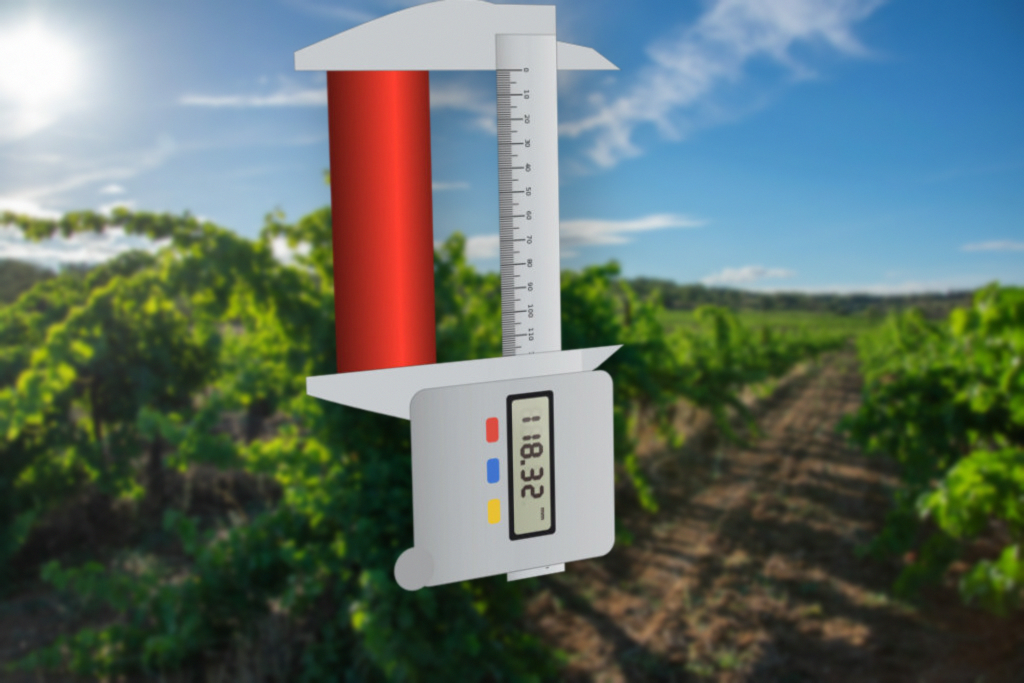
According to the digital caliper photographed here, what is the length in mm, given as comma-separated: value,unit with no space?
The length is 118.32,mm
